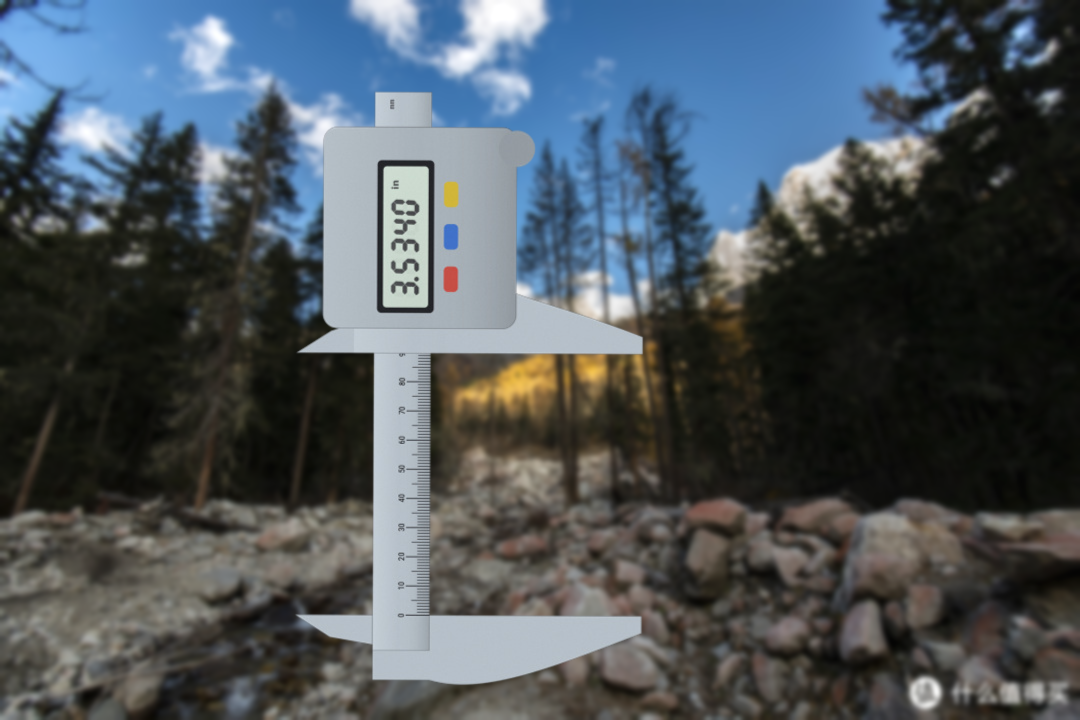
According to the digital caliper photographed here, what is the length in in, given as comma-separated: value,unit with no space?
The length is 3.5340,in
